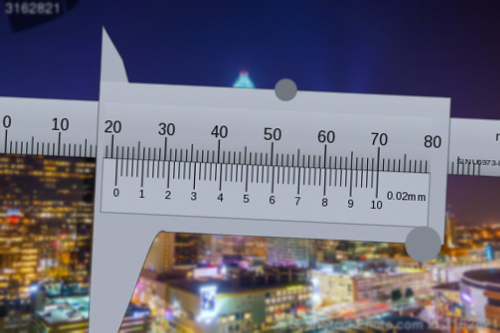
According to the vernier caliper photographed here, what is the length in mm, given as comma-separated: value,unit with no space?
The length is 21.0,mm
